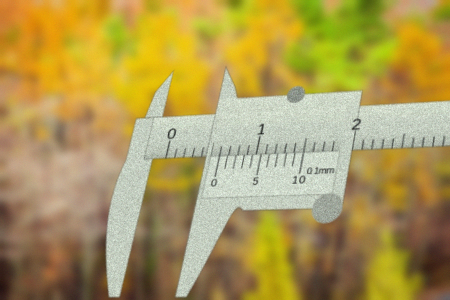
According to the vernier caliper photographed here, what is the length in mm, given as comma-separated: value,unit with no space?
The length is 6.0,mm
